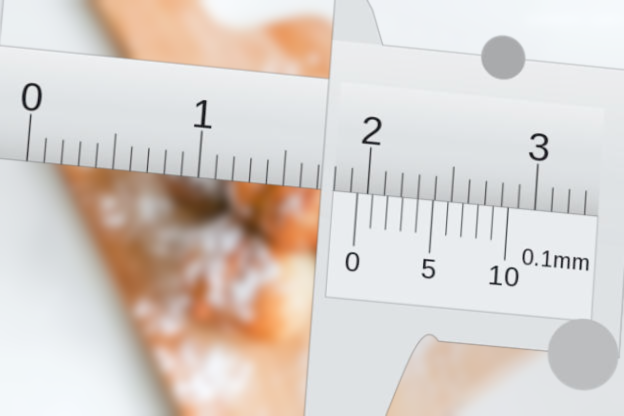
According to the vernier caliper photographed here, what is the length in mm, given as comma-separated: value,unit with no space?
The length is 19.4,mm
